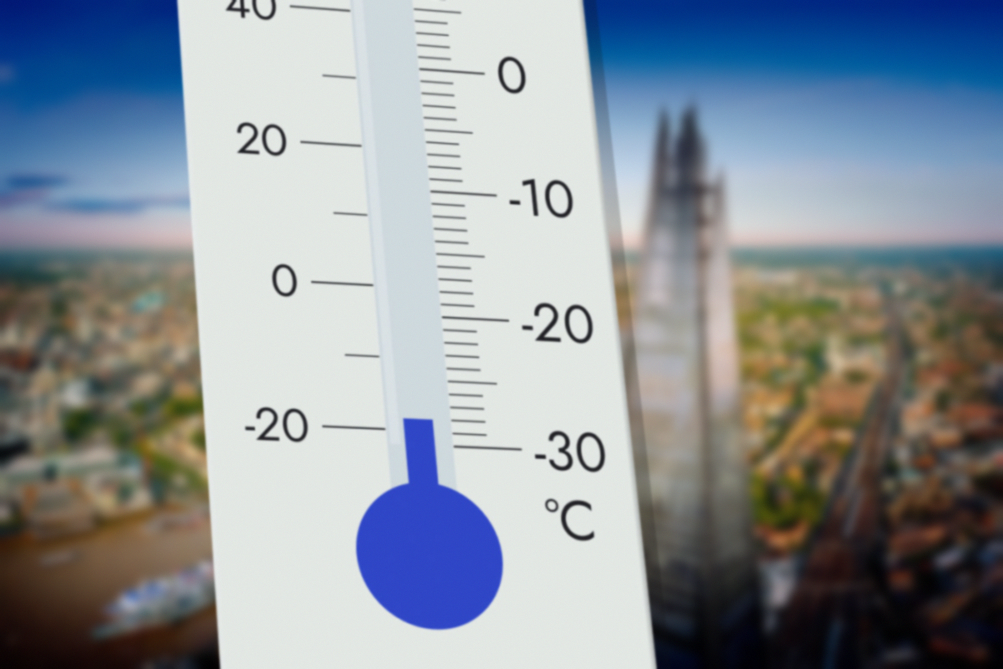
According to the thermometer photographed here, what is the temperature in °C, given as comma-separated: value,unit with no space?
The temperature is -28,°C
